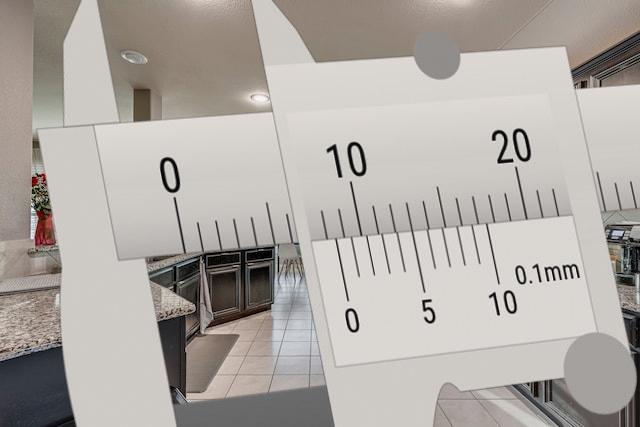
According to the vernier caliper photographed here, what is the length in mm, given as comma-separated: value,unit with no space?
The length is 8.5,mm
